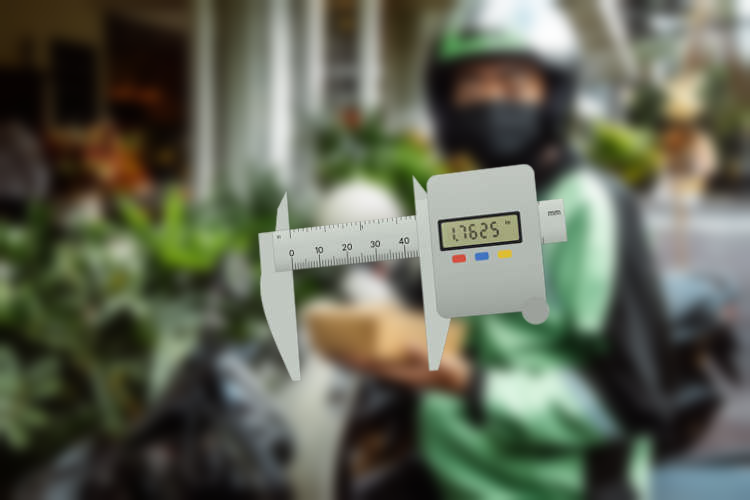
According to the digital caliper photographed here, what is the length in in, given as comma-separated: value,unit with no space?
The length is 1.7625,in
